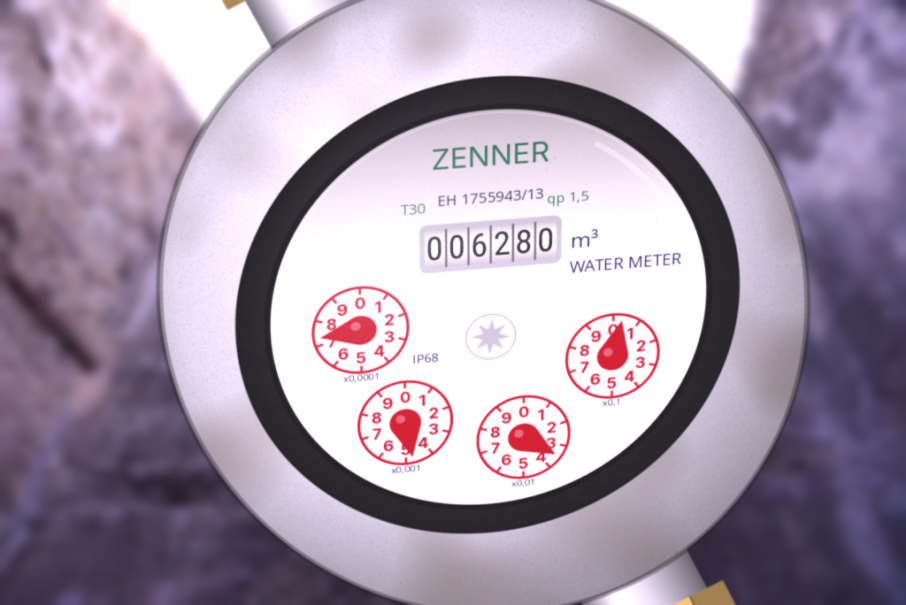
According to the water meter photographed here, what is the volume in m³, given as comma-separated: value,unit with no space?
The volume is 6280.0347,m³
